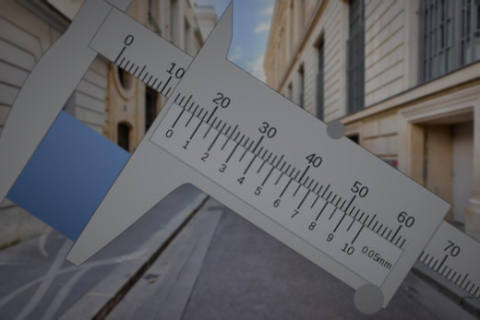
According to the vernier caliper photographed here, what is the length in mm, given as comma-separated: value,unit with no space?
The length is 15.2,mm
